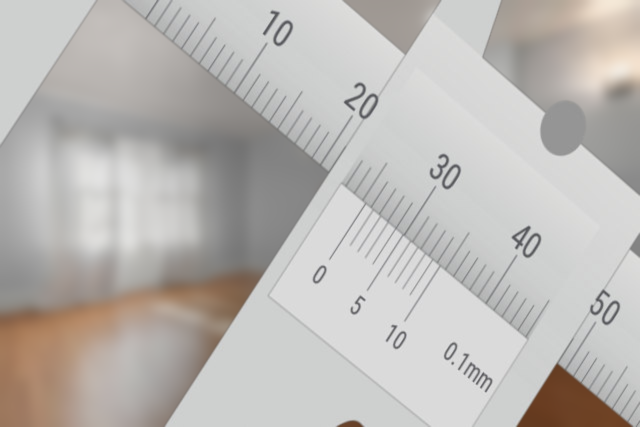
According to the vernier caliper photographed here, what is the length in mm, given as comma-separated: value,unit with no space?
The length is 25.4,mm
